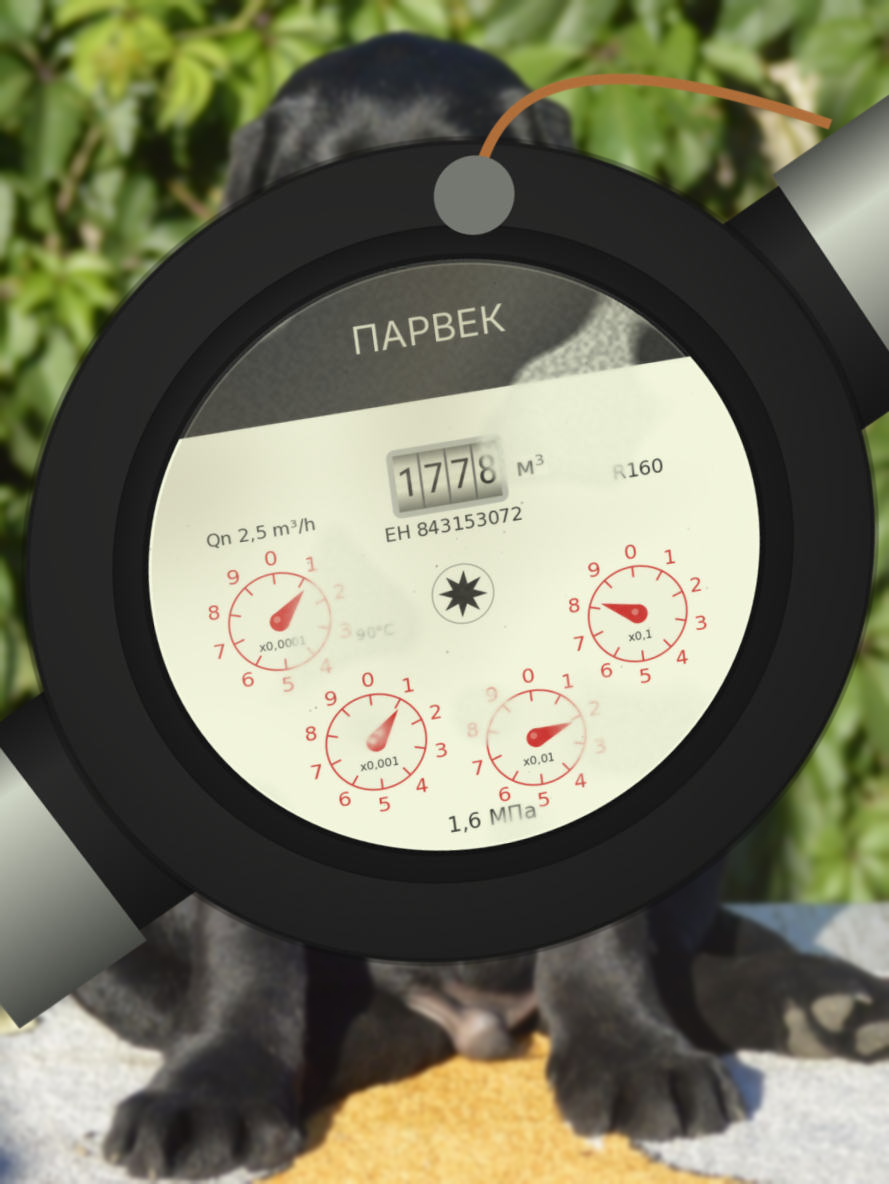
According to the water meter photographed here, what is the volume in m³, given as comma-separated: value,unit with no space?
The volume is 1778.8211,m³
